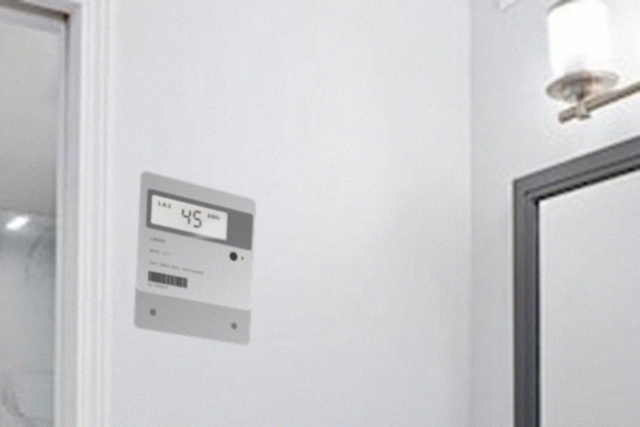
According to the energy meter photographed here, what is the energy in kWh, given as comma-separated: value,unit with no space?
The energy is 45,kWh
